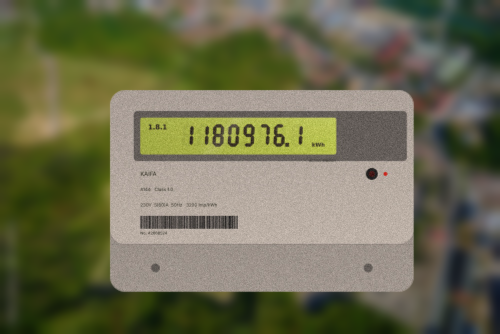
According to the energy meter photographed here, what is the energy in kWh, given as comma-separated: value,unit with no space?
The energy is 1180976.1,kWh
